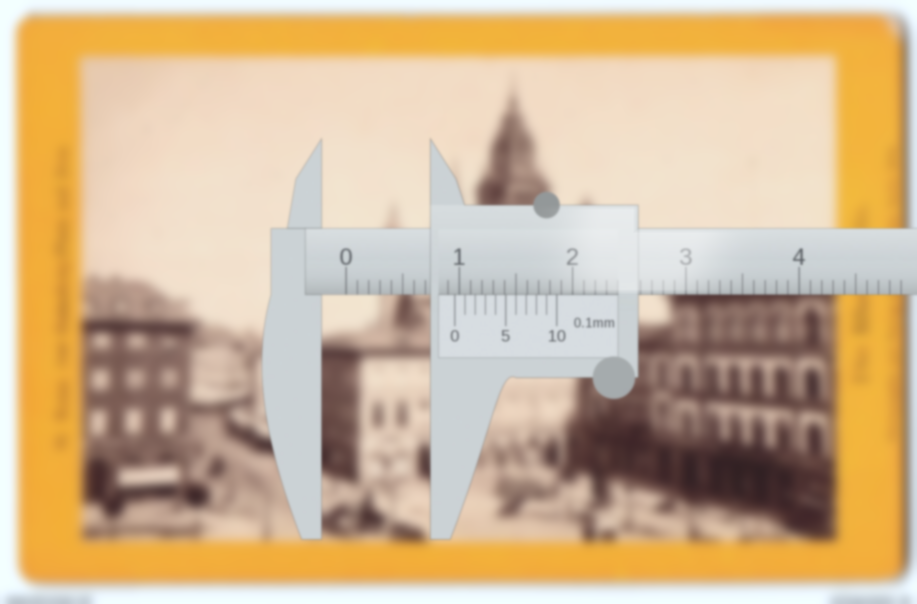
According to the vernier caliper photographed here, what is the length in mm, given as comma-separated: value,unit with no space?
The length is 9.6,mm
